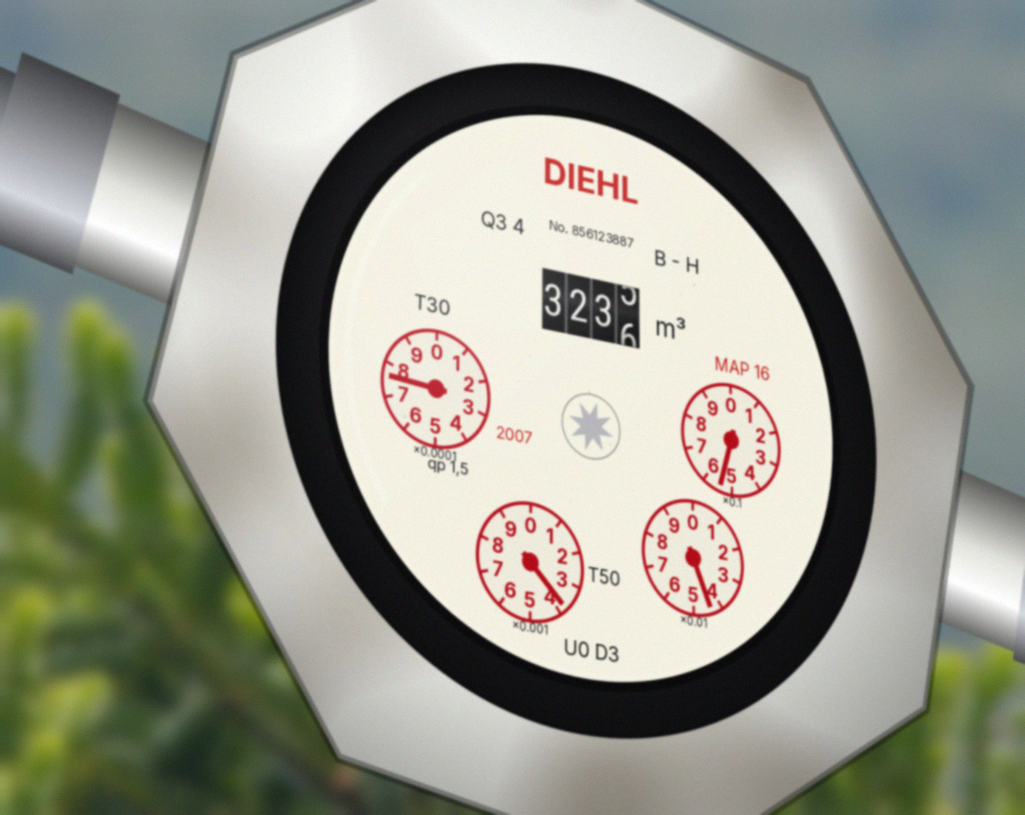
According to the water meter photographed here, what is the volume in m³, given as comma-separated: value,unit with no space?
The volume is 3235.5437,m³
